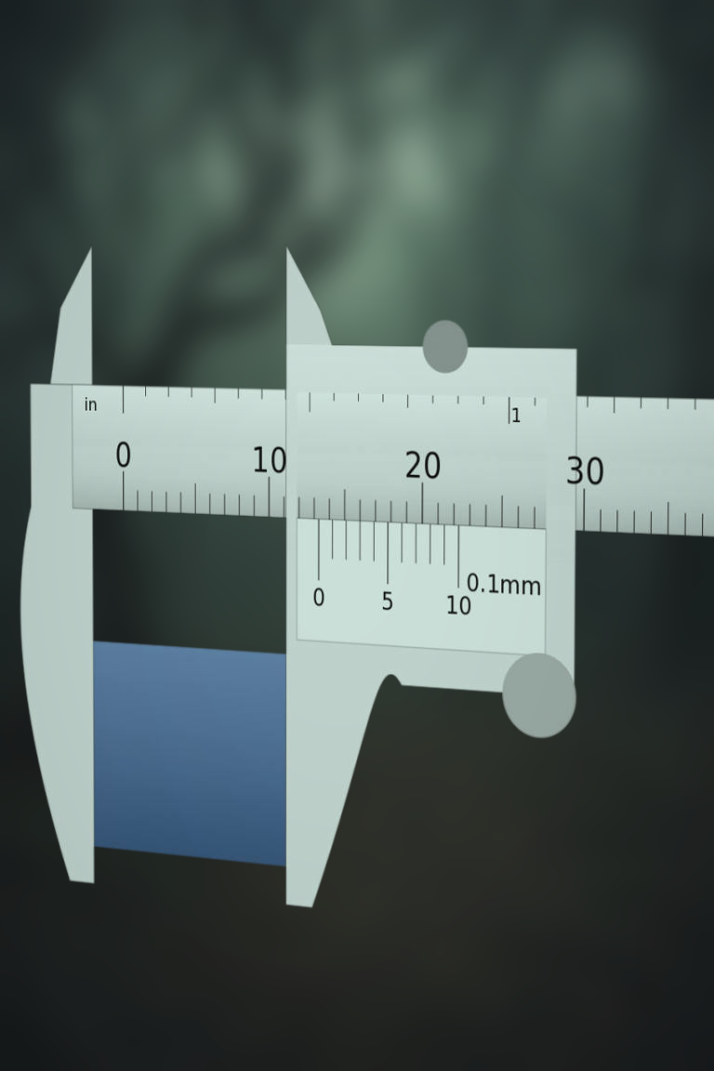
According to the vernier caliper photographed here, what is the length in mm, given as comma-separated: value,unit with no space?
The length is 13.3,mm
